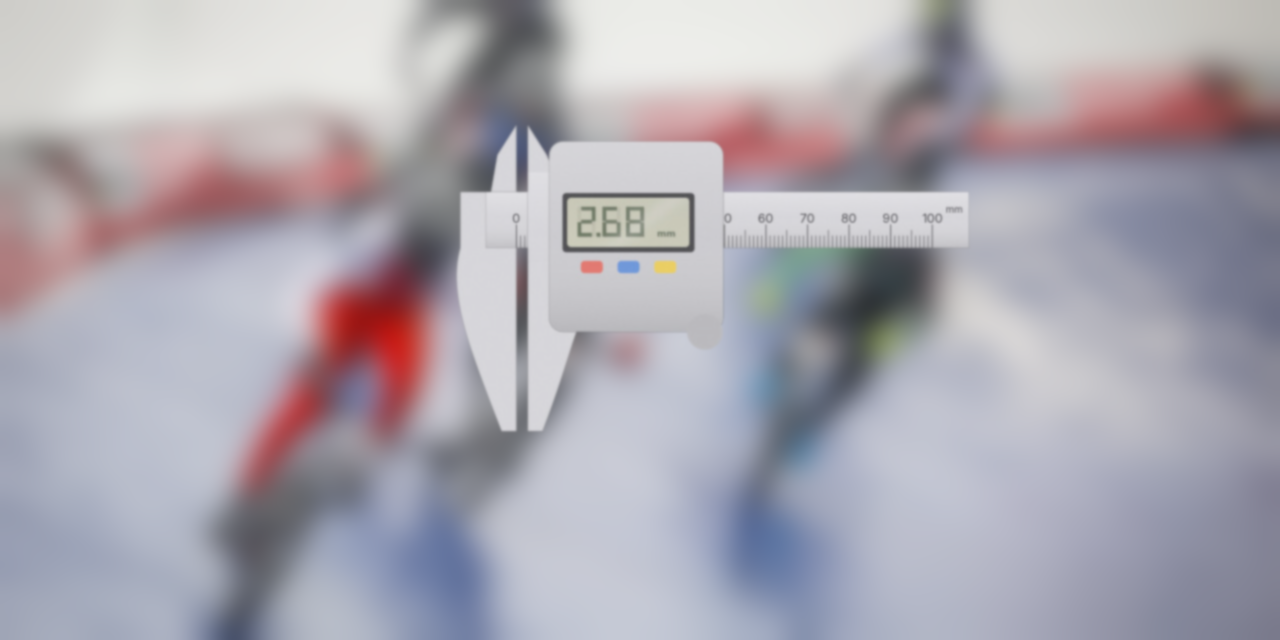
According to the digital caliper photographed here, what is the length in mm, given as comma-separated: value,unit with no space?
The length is 2.68,mm
